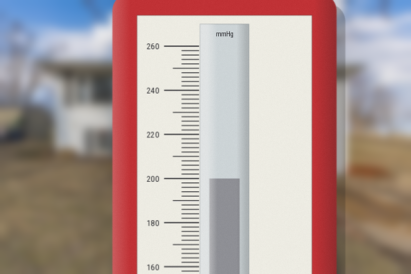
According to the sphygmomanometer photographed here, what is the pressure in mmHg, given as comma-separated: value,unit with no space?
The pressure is 200,mmHg
